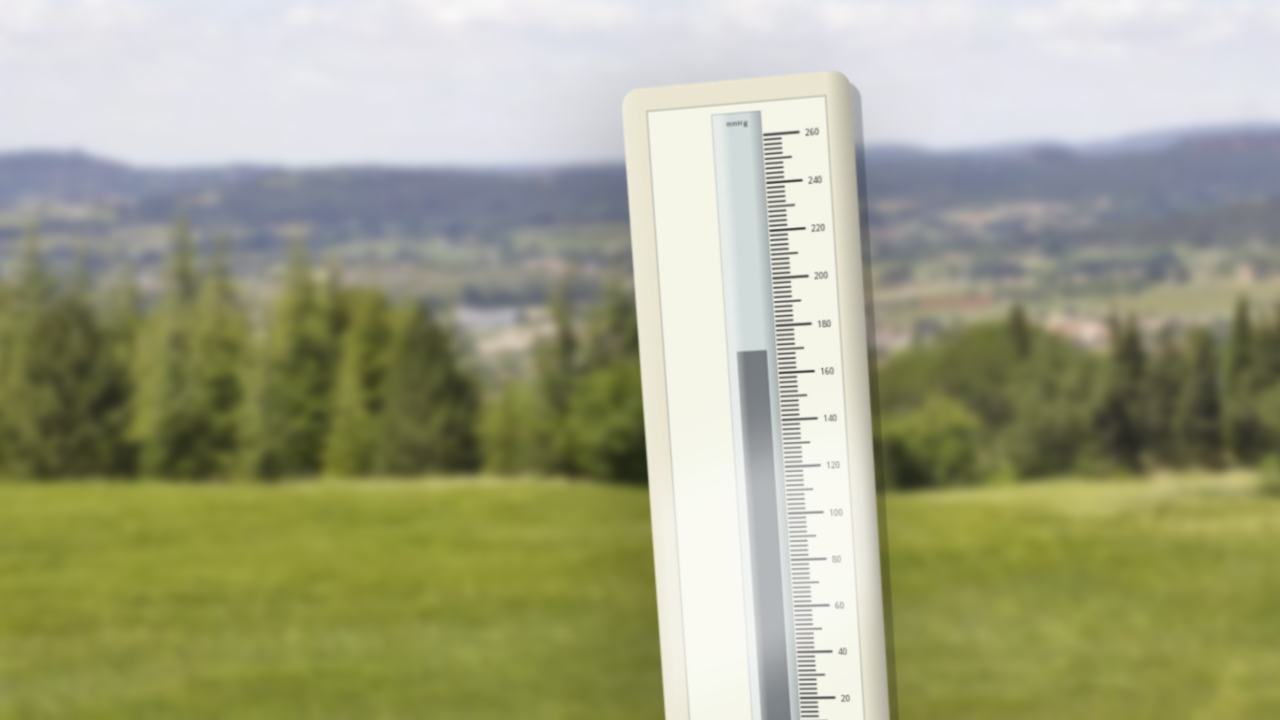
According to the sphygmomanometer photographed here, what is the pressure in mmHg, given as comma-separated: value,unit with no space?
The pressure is 170,mmHg
